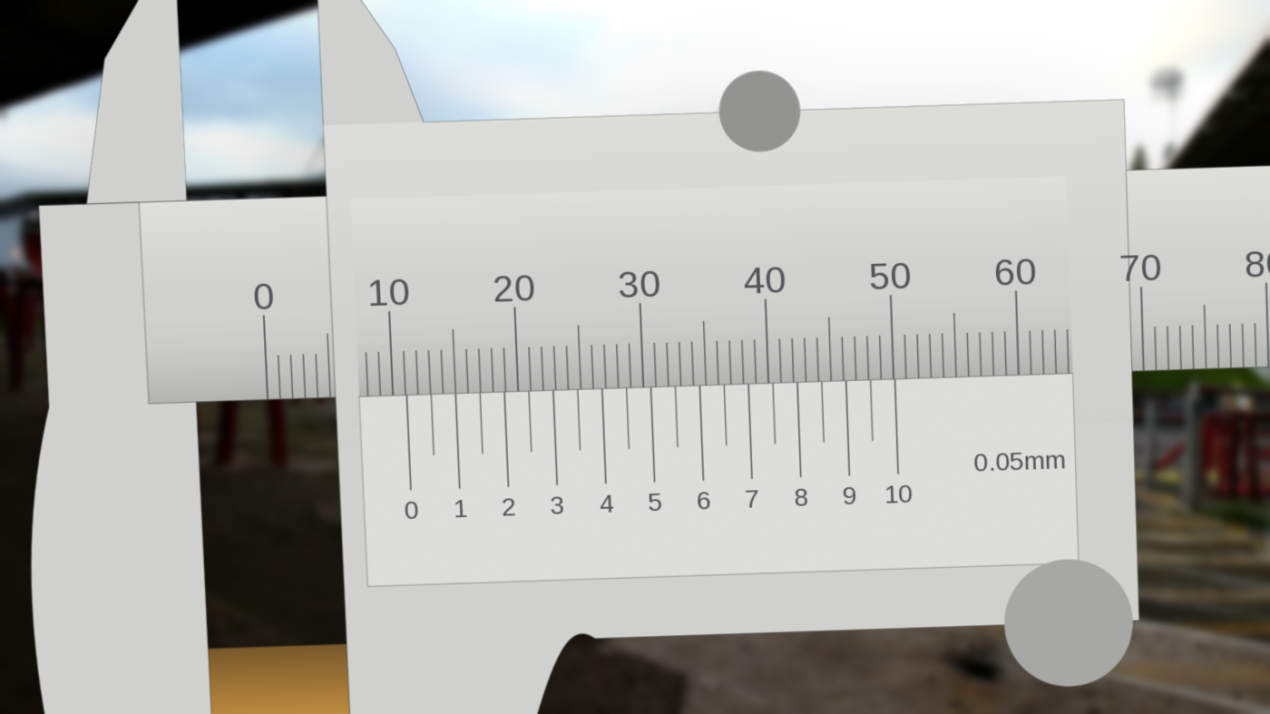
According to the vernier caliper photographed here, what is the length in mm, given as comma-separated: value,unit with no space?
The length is 11.1,mm
